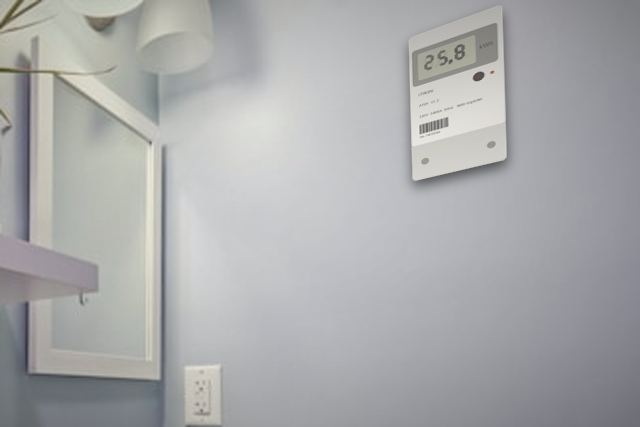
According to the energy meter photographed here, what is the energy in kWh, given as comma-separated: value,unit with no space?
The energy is 25.8,kWh
